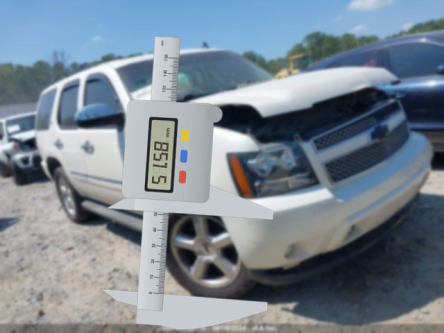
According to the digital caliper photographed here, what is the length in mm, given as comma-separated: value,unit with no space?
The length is 51.58,mm
